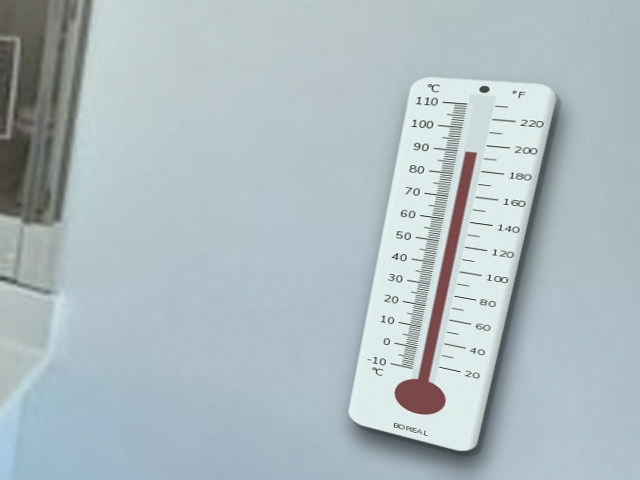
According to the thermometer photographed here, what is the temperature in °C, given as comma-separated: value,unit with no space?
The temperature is 90,°C
